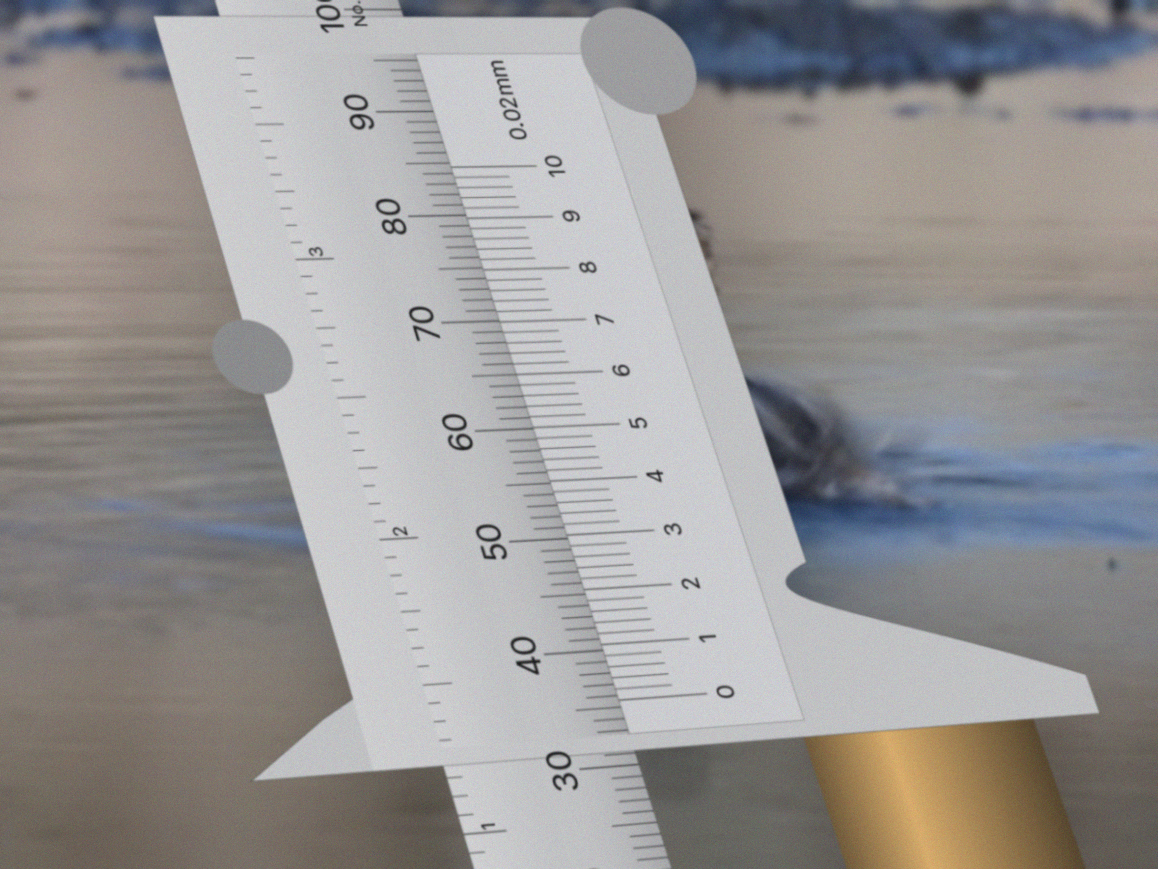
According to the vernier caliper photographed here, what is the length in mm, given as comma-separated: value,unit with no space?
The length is 35.6,mm
